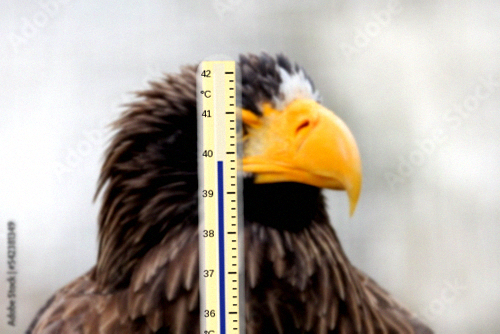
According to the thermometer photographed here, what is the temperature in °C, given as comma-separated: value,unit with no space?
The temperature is 39.8,°C
